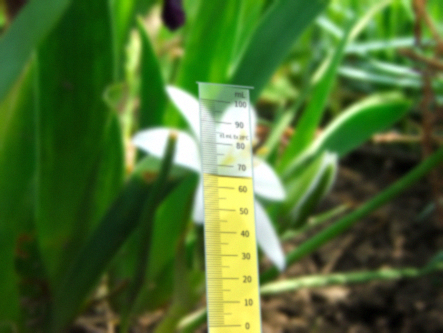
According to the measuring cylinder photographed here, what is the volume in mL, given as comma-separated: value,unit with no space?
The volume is 65,mL
